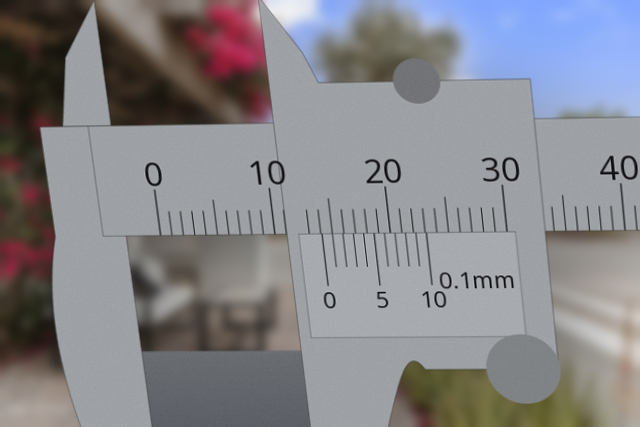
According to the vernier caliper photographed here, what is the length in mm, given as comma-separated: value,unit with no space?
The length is 14.1,mm
